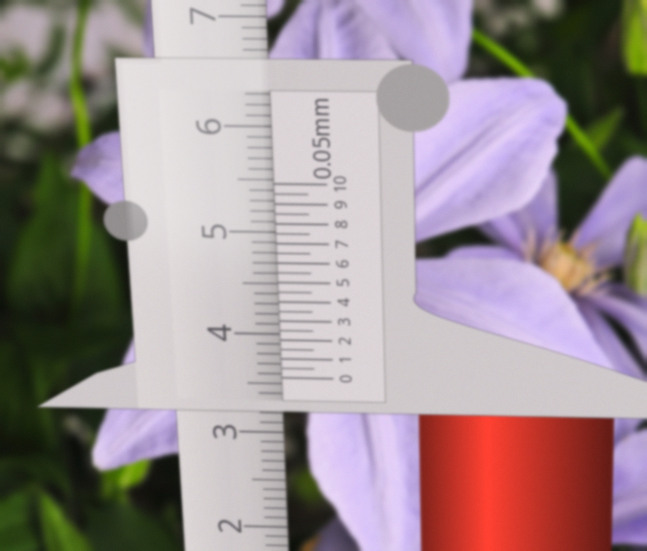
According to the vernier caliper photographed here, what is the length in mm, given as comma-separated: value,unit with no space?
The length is 35.6,mm
